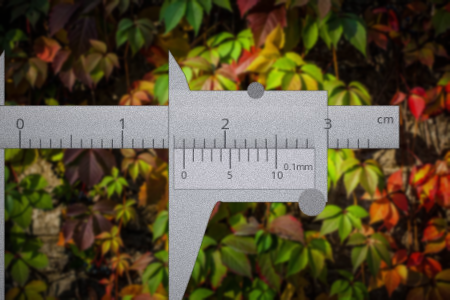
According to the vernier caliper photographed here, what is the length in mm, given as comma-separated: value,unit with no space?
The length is 16.0,mm
